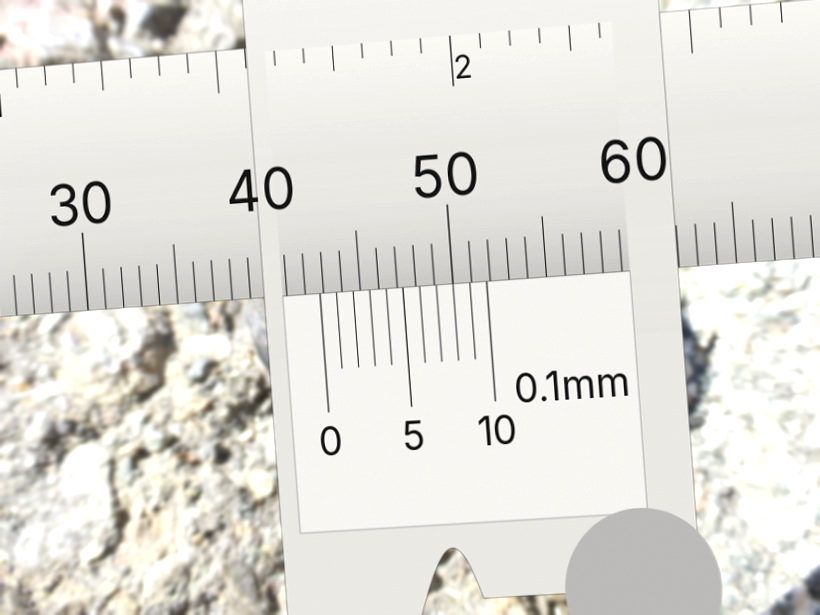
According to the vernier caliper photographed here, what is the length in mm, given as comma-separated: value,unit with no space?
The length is 42.8,mm
